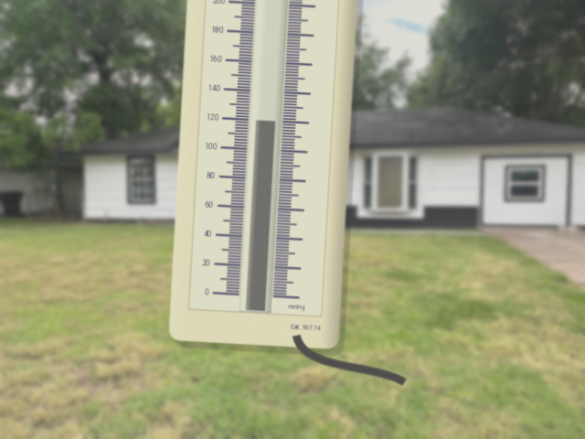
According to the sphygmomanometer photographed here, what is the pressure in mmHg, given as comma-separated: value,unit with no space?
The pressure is 120,mmHg
